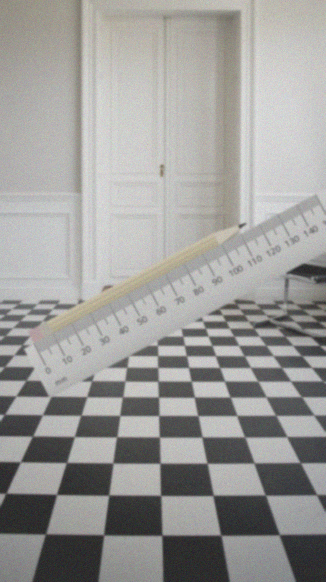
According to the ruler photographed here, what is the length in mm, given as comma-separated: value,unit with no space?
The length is 115,mm
